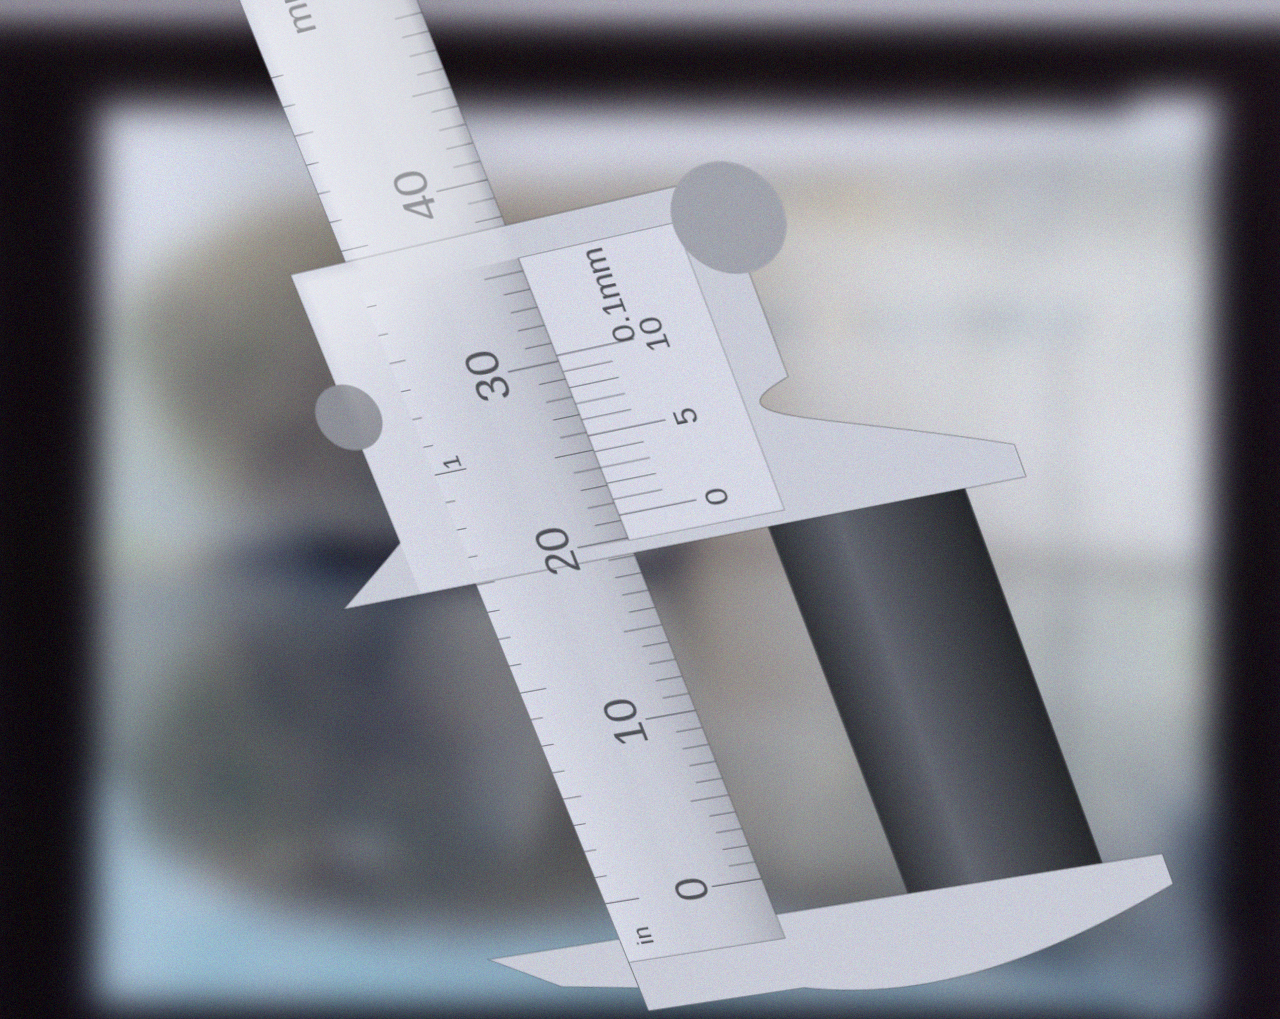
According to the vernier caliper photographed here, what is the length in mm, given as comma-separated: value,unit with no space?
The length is 21.3,mm
